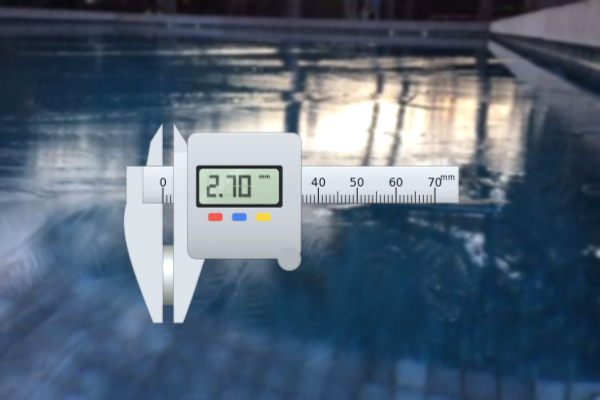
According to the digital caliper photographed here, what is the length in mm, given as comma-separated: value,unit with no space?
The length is 2.70,mm
